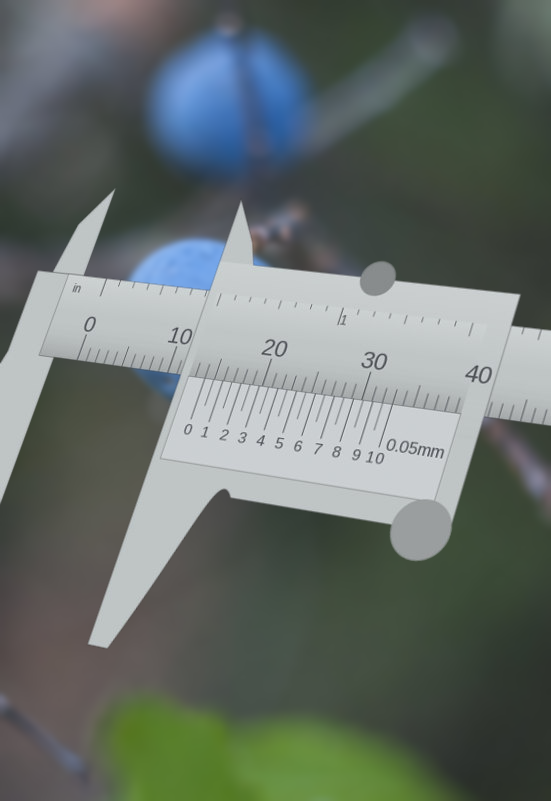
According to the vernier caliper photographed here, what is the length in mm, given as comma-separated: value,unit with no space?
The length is 14.0,mm
